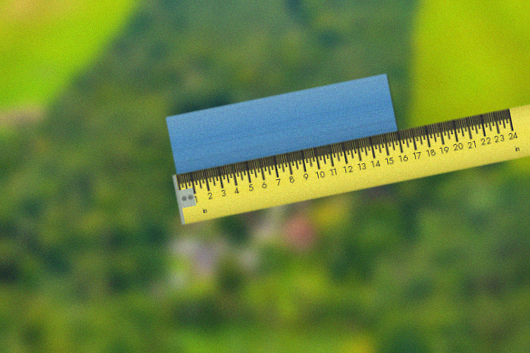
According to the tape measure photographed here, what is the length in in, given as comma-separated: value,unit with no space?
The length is 16,in
